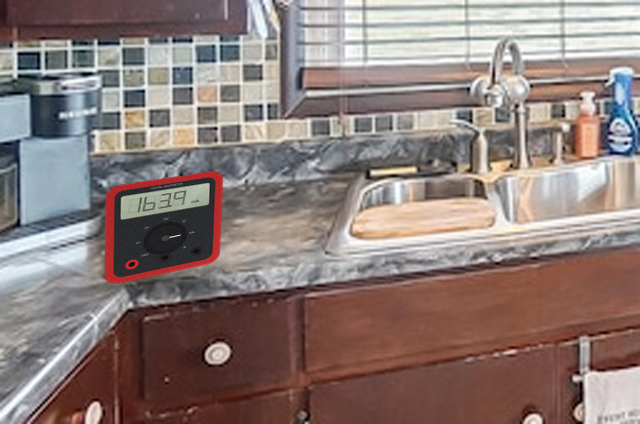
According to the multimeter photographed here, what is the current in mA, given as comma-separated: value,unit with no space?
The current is 163.9,mA
